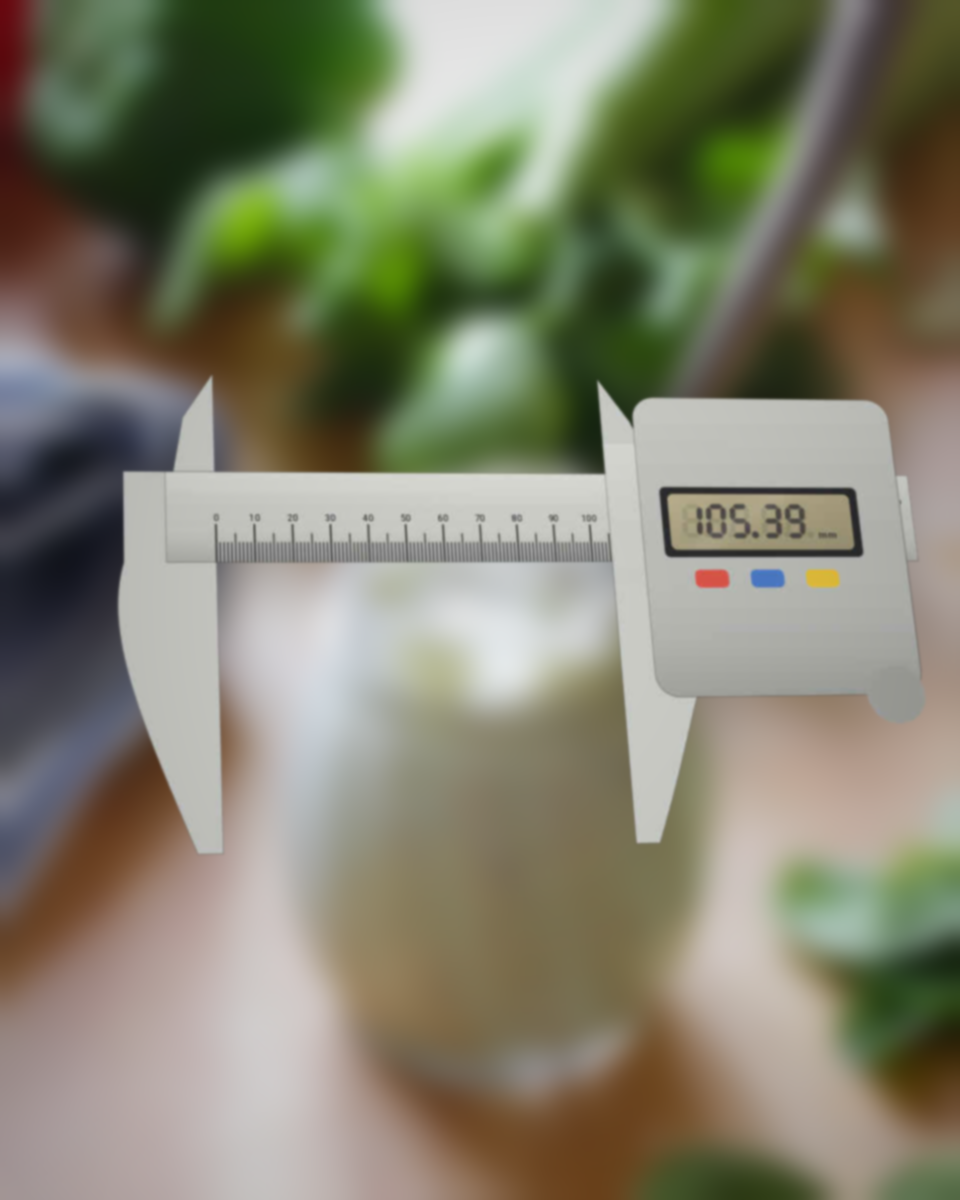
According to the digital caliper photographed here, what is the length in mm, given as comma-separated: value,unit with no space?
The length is 105.39,mm
